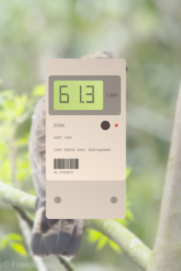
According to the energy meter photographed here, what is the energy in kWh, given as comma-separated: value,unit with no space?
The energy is 61.3,kWh
